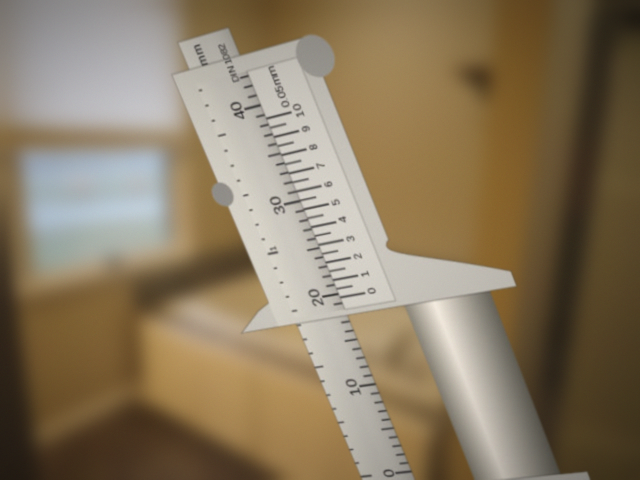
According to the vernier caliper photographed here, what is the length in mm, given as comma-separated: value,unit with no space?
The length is 19.6,mm
